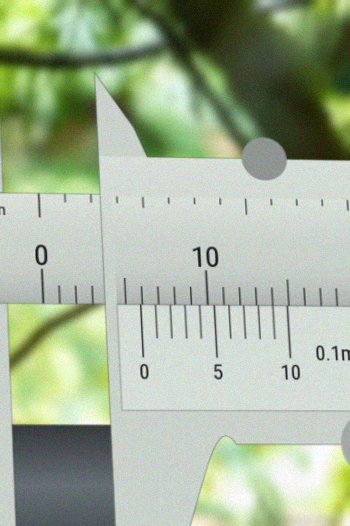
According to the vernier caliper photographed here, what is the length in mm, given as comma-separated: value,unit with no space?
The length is 5.9,mm
